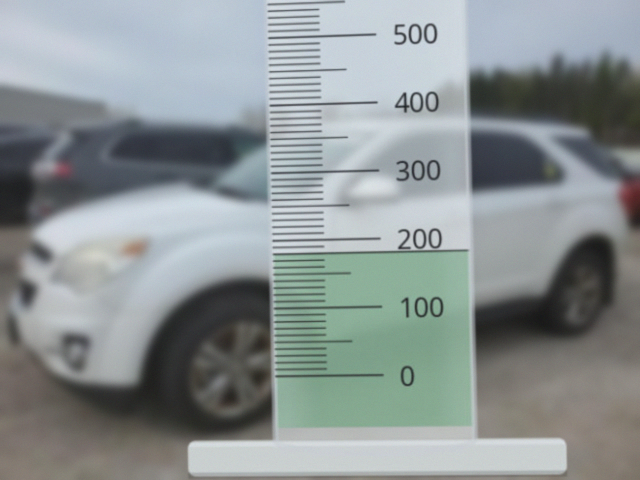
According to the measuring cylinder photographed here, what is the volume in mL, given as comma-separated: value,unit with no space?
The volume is 180,mL
